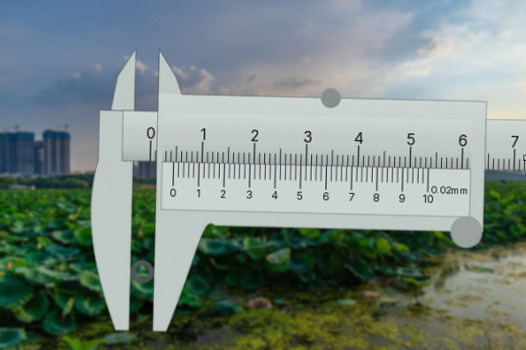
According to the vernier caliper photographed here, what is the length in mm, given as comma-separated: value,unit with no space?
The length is 4.5,mm
